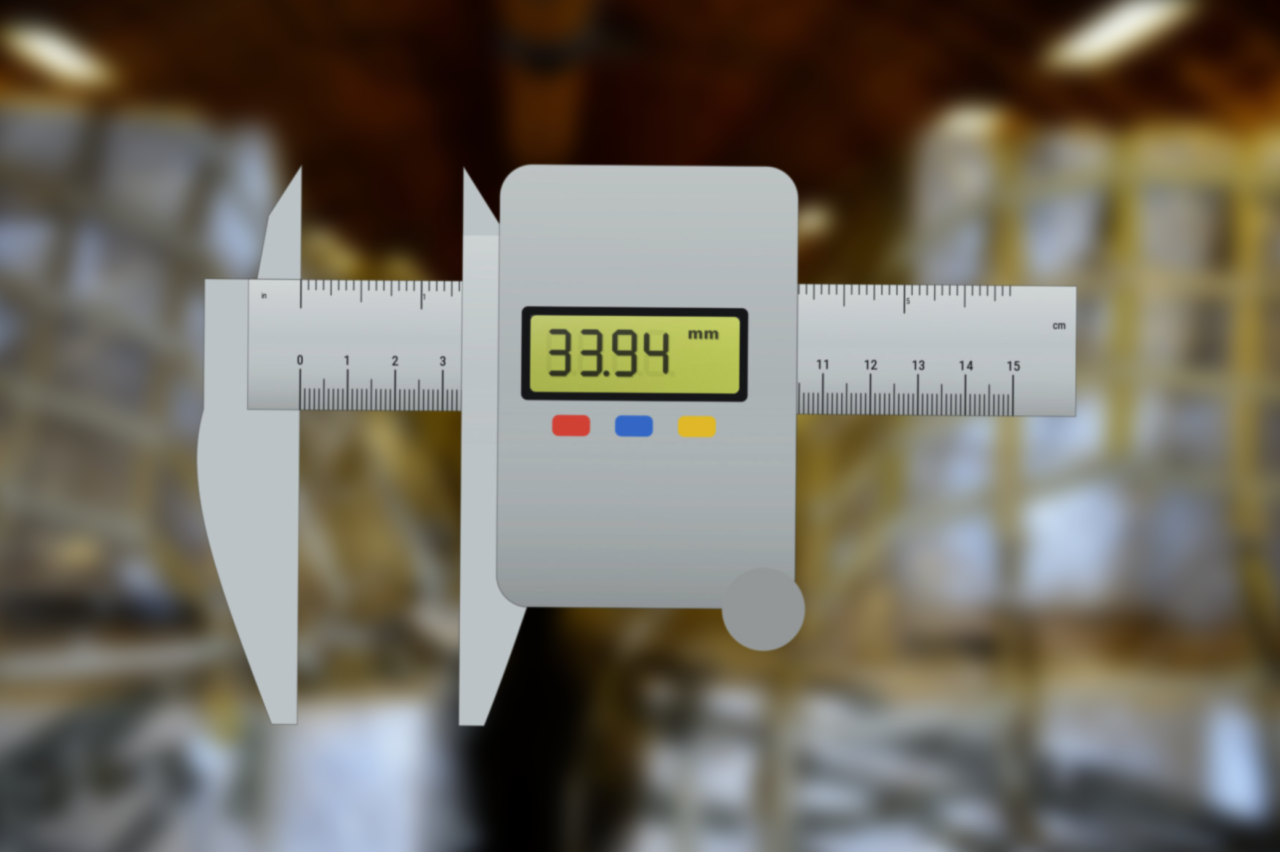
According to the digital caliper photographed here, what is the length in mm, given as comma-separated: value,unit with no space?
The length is 33.94,mm
